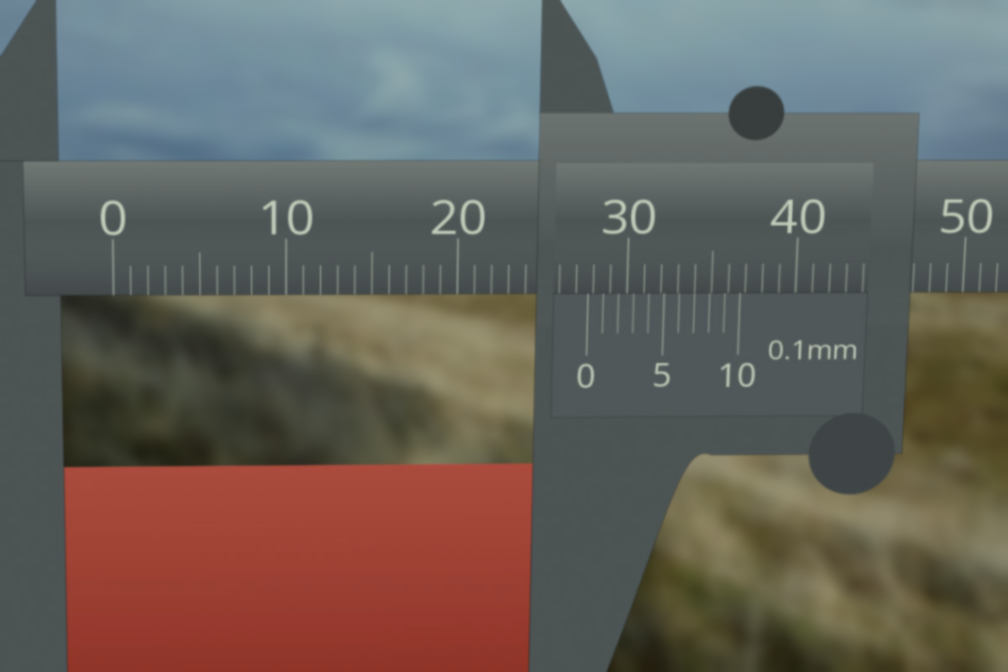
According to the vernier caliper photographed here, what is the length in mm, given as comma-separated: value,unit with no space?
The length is 27.7,mm
